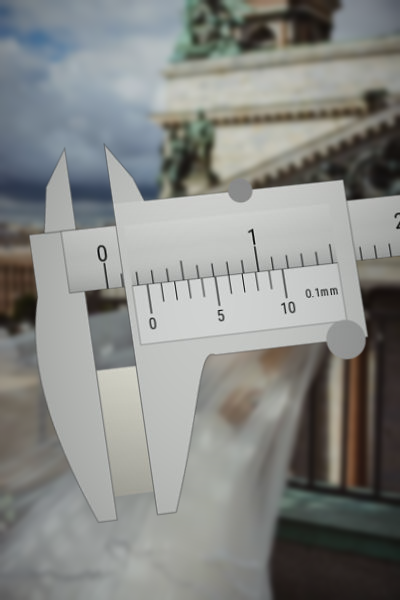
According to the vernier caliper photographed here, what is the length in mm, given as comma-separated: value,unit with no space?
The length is 2.6,mm
